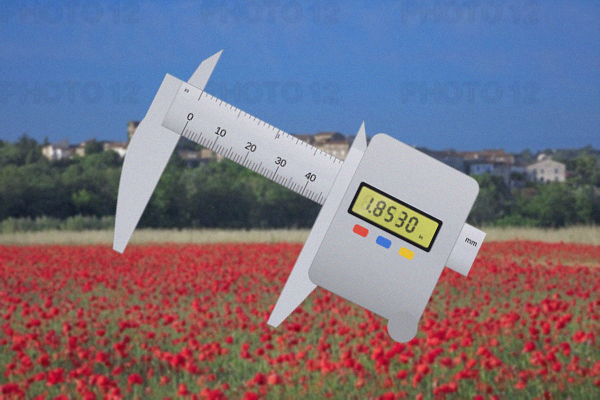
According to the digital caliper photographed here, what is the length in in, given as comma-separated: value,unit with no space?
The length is 1.8530,in
